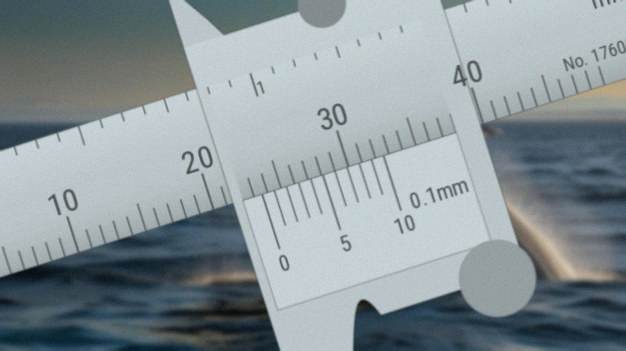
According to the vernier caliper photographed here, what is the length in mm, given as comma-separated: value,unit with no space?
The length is 23.6,mm
